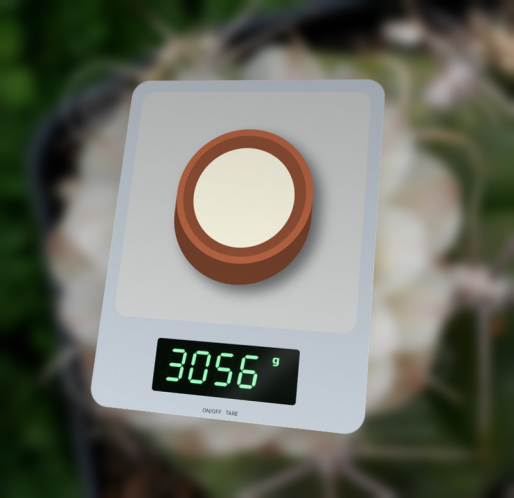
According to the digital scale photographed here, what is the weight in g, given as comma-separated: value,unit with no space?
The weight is 3056,g
